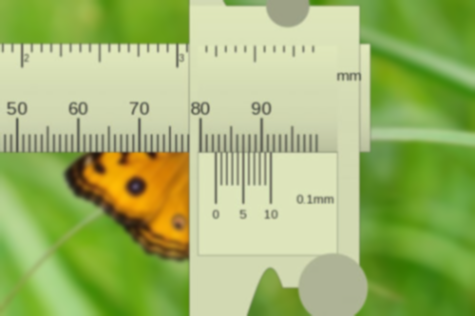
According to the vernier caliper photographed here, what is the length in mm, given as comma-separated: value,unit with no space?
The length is 82.5,mm
